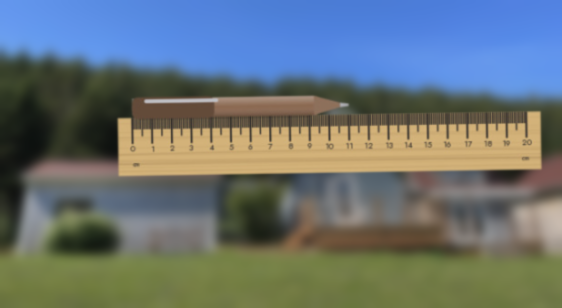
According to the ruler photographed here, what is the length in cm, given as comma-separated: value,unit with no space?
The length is 11,cm
